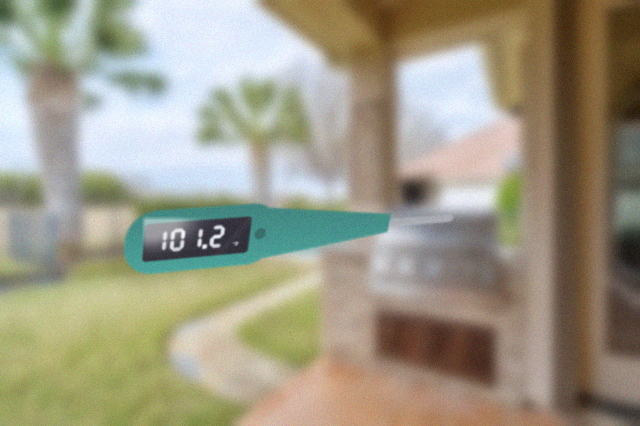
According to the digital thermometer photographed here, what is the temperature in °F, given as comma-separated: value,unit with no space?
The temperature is 101.2,°F
